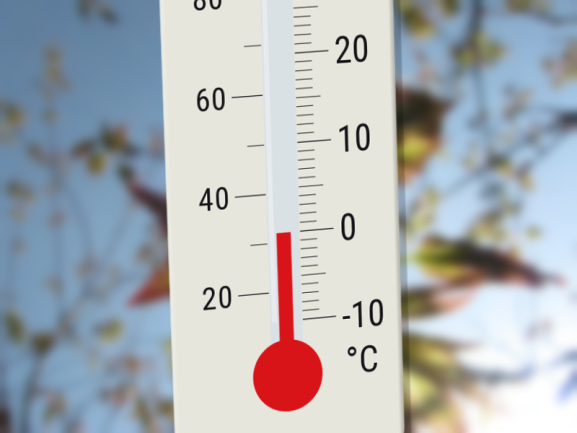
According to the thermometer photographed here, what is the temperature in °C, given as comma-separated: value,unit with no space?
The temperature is 0,°C
